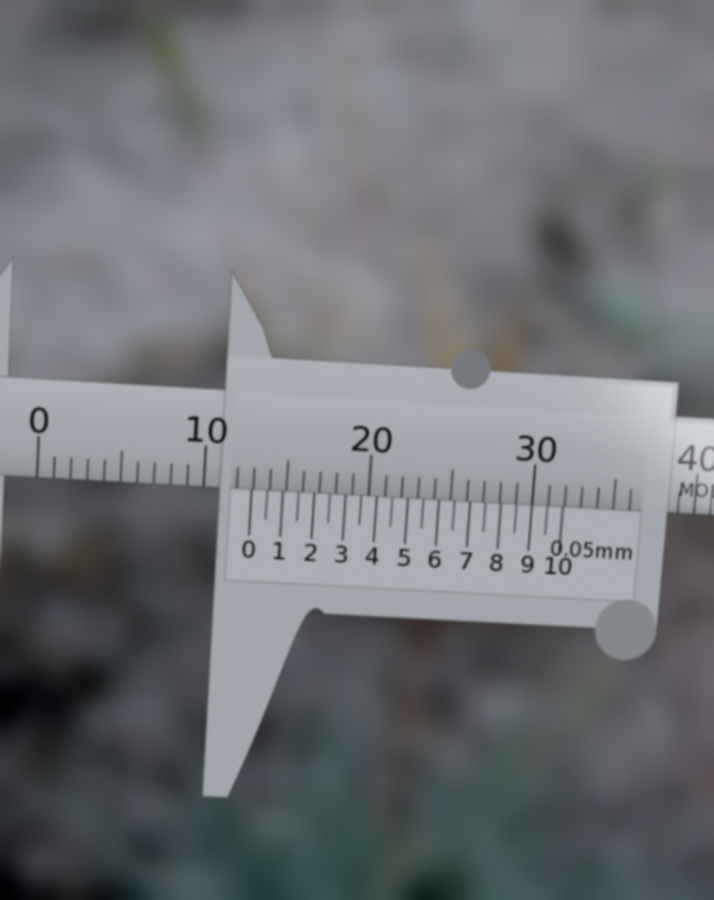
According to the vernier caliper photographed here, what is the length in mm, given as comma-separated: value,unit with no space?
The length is 12.9,mm
